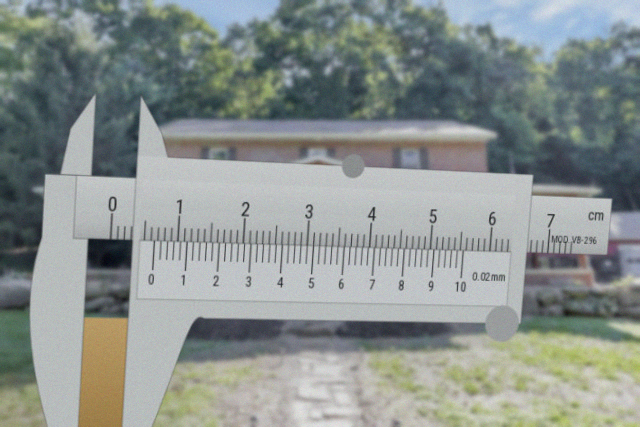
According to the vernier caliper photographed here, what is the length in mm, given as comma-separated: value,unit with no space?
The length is 6.5,mm
